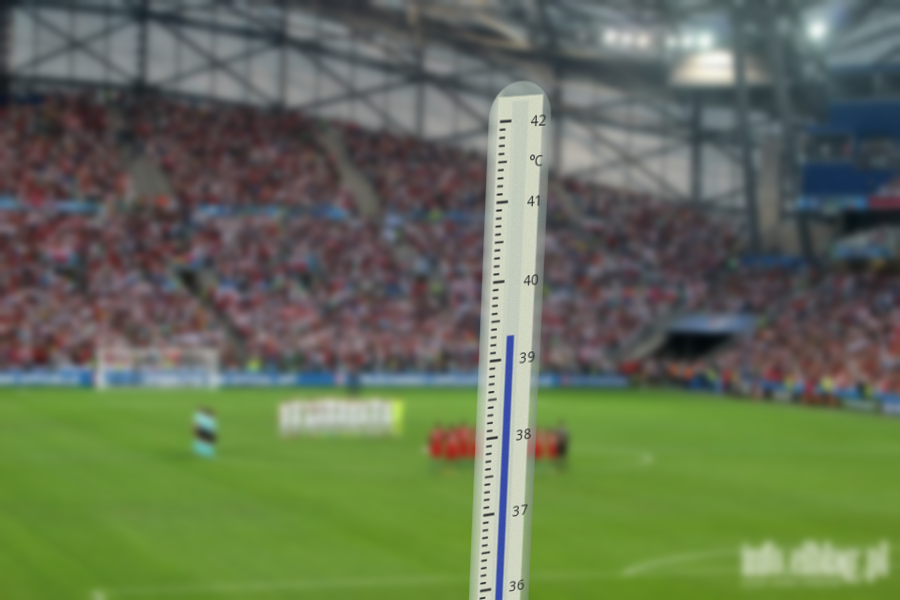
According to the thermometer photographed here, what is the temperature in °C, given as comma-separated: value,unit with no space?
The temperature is 39.3,°C
